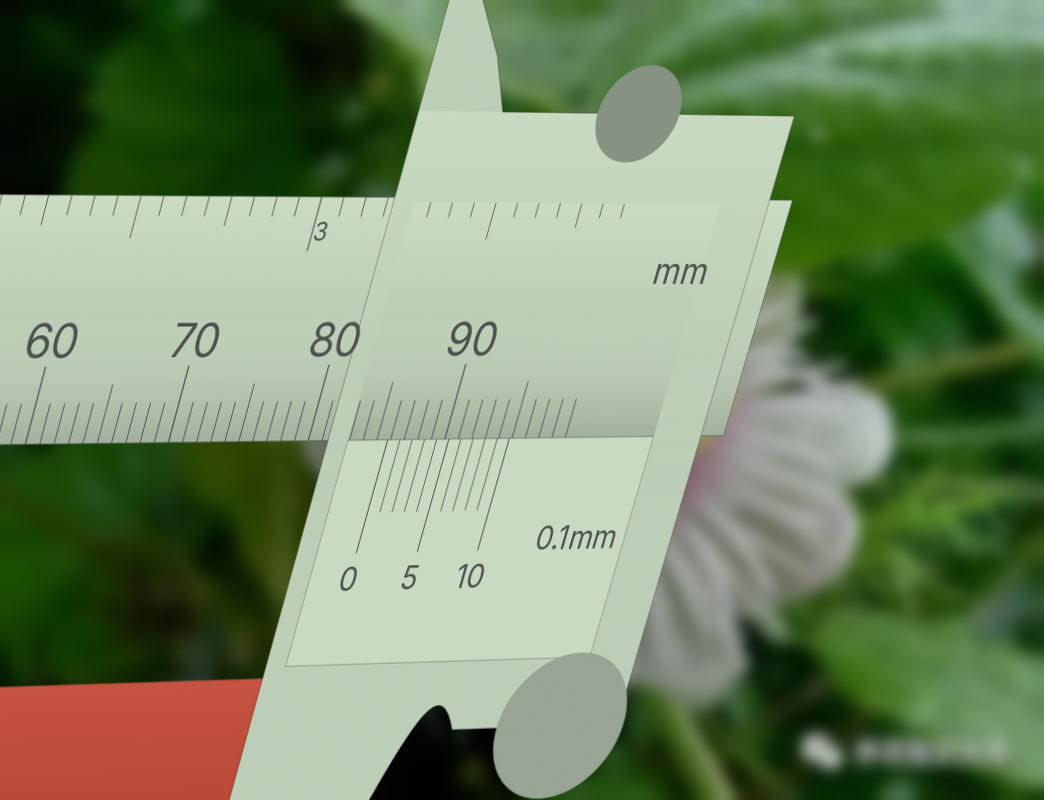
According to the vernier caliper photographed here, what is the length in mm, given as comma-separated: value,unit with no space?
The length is 85.8,mm
